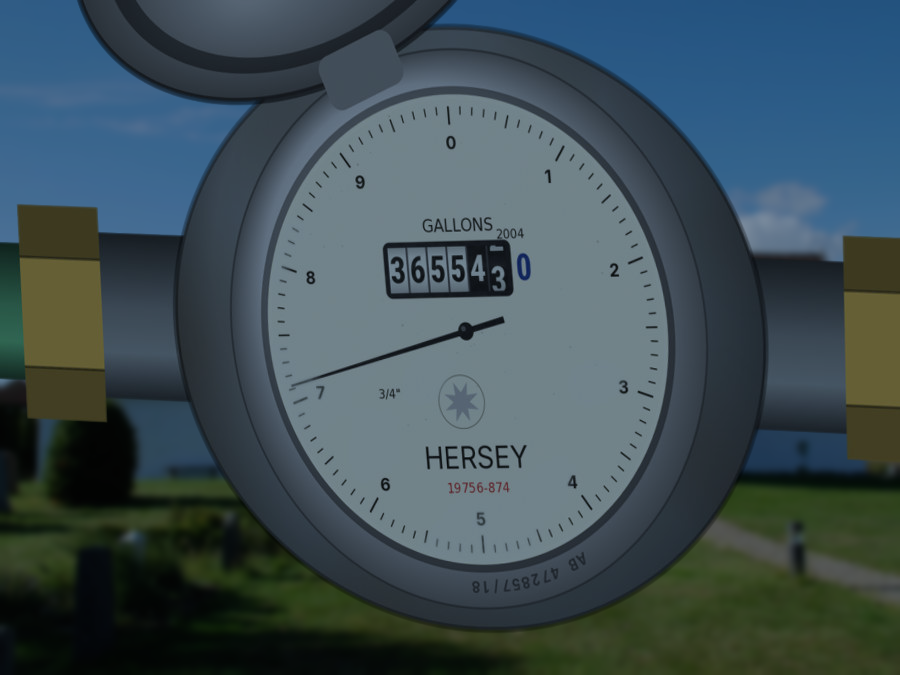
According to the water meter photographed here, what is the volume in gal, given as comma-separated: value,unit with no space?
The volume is 3655427.1,gal
